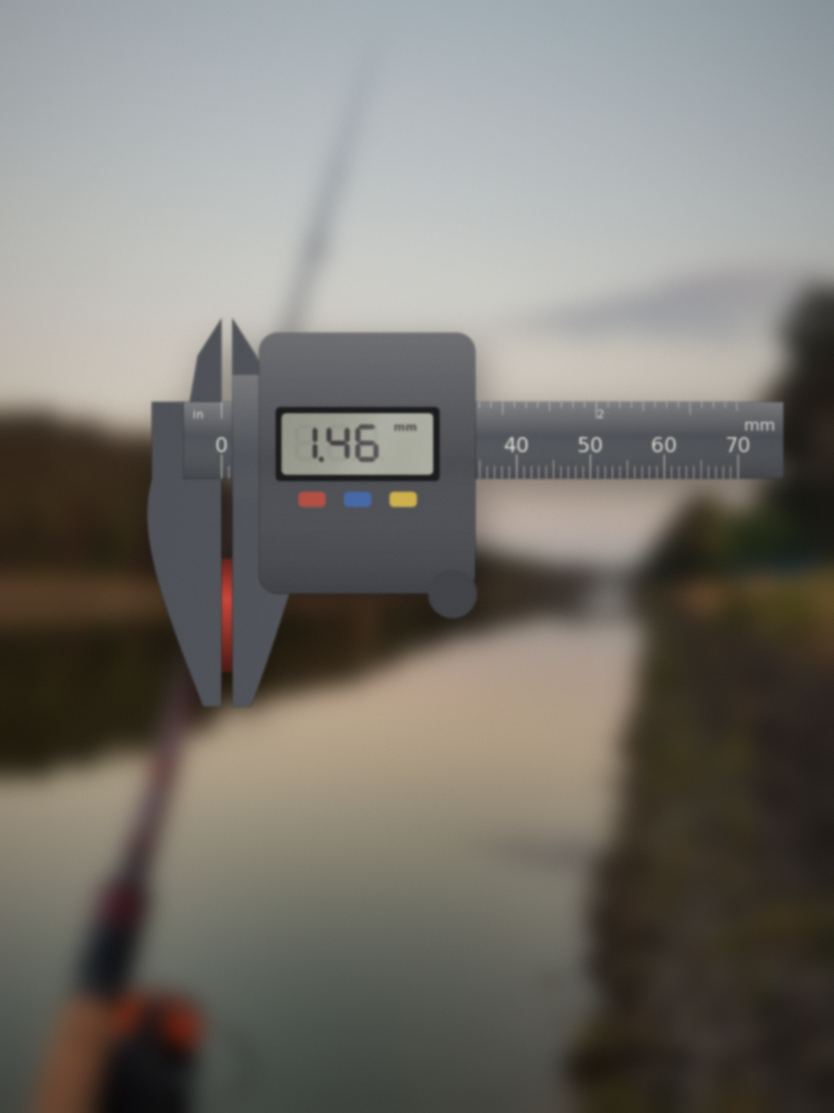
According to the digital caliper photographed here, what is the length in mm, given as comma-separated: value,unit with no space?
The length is 1.46,mm
